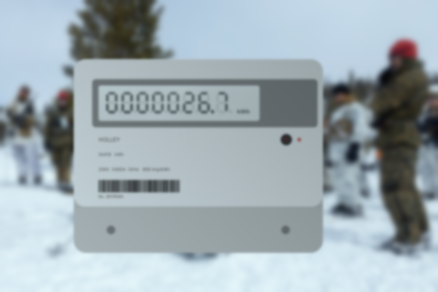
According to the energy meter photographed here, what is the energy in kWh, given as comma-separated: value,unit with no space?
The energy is 26.7,kWh
